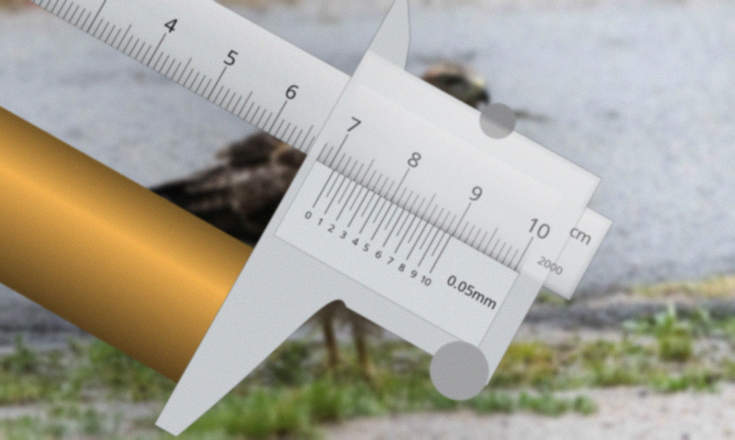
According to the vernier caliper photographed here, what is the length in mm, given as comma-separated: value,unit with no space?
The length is 70.8,mm
